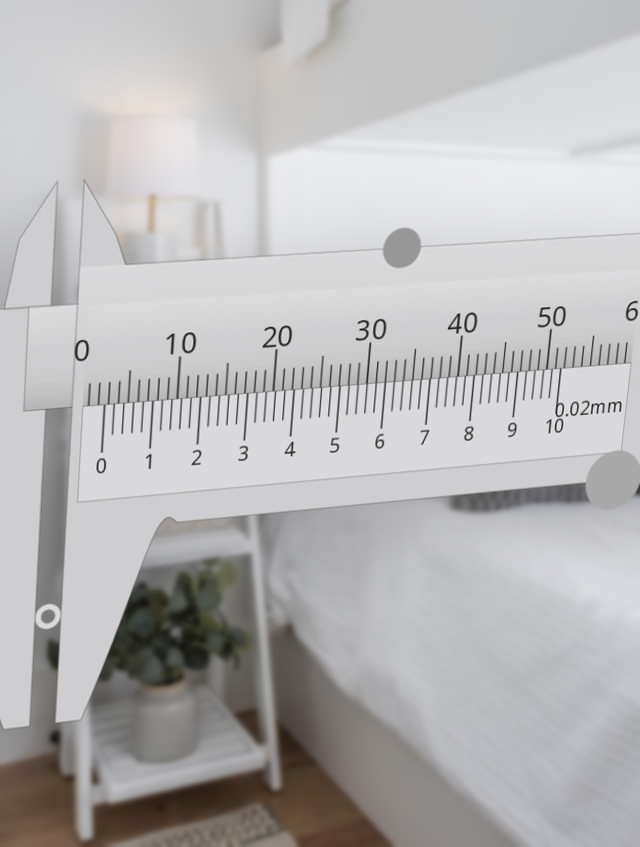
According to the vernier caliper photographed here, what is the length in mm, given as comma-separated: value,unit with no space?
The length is 2.6,mm
